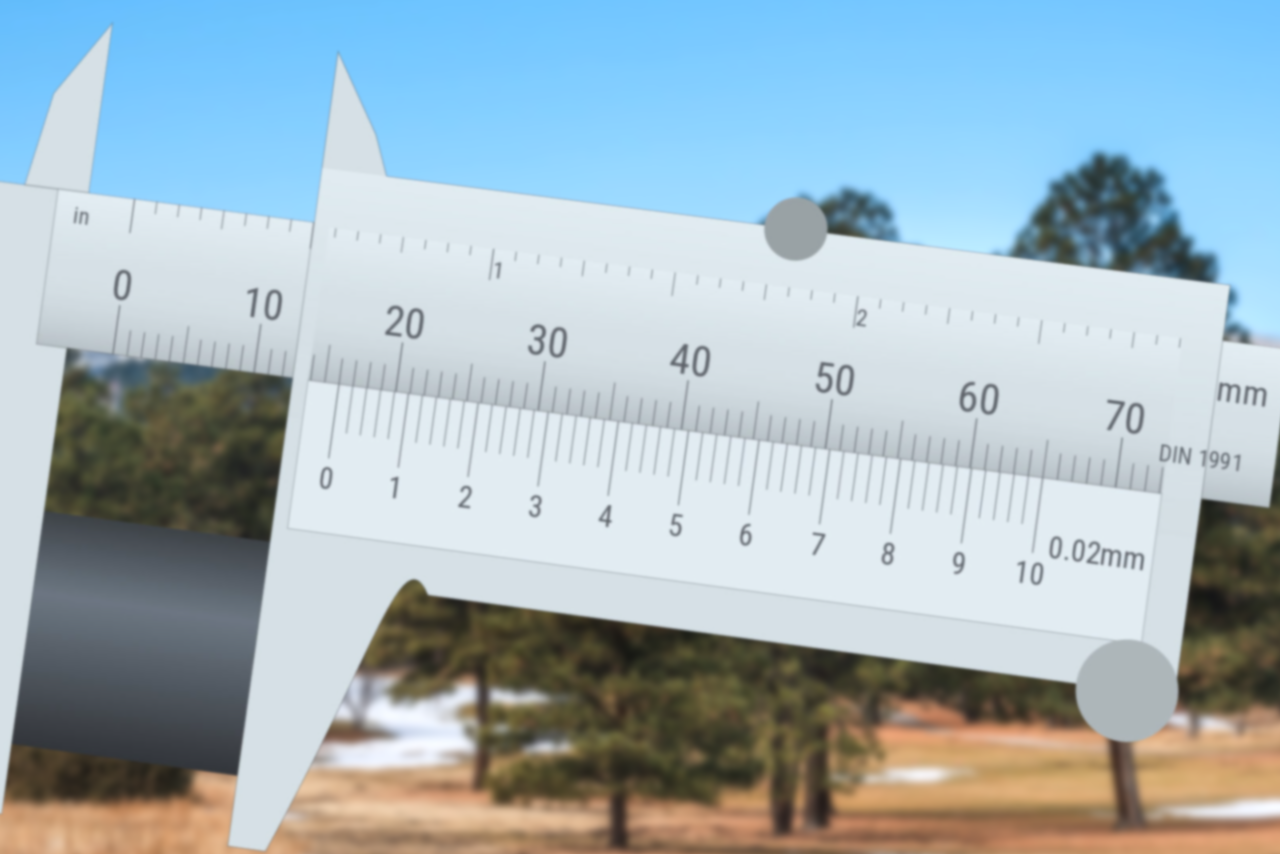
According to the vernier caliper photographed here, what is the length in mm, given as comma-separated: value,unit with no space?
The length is 16.0,mm
